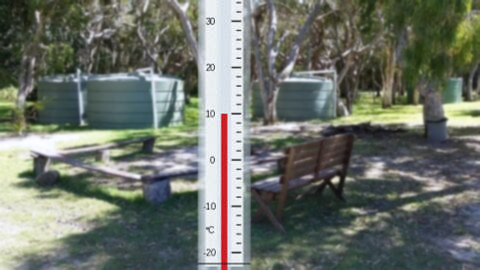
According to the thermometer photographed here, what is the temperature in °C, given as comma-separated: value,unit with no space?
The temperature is 10,°C
